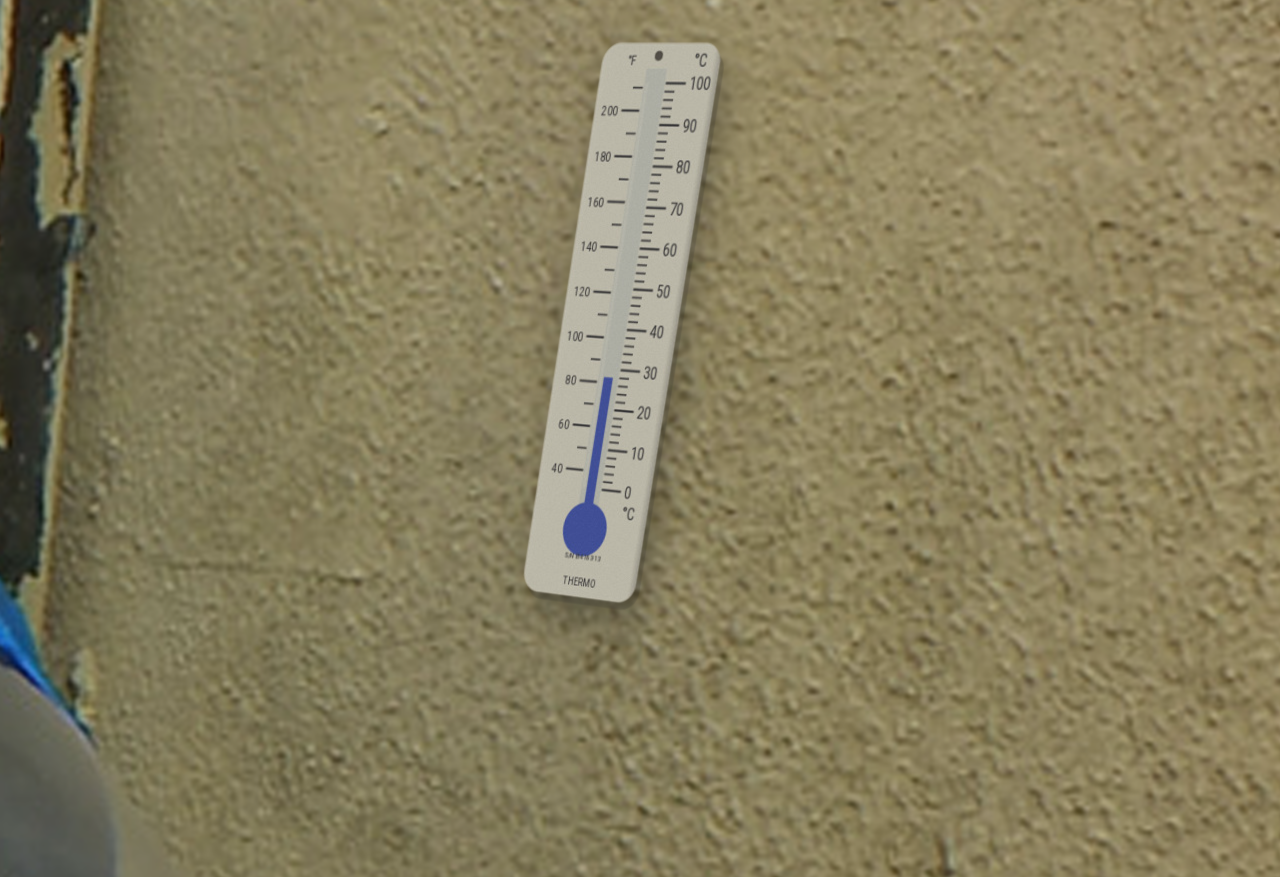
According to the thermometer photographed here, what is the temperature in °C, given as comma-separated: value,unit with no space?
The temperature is 28,°C
